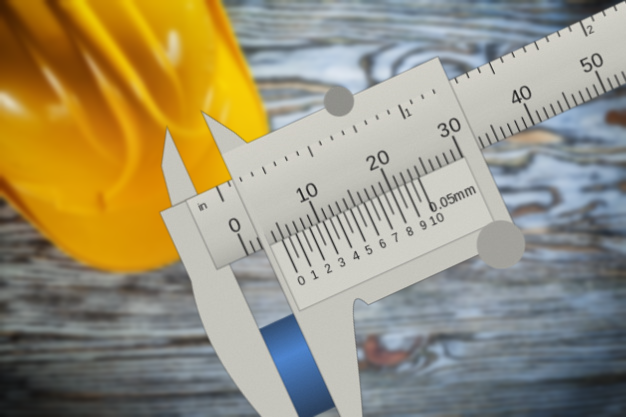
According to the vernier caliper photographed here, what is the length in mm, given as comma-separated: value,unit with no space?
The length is 4.8,mm
